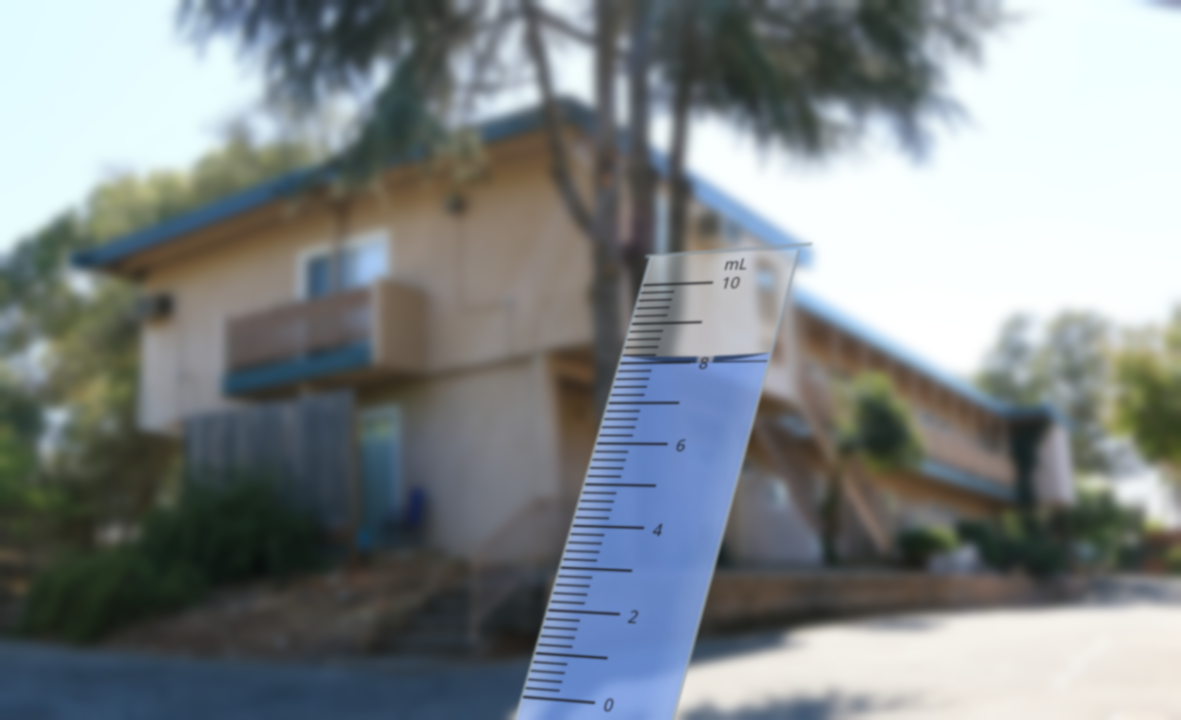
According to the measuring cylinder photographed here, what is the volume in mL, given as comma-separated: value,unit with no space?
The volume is 8,mL
